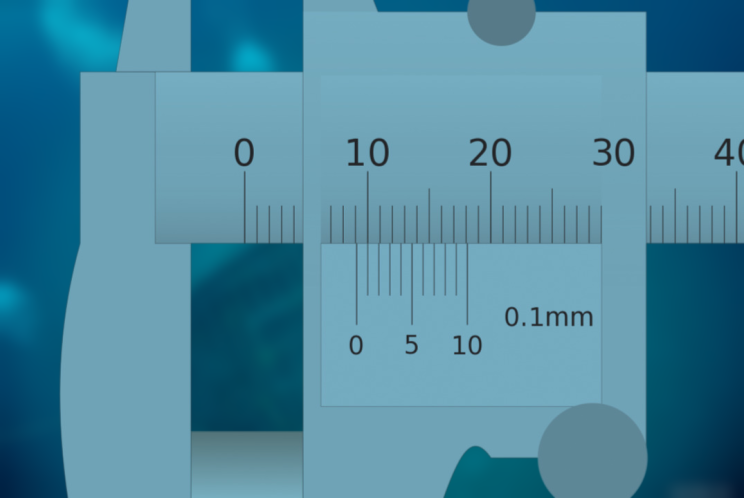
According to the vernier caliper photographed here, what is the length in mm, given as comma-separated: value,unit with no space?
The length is 9.1,mm
